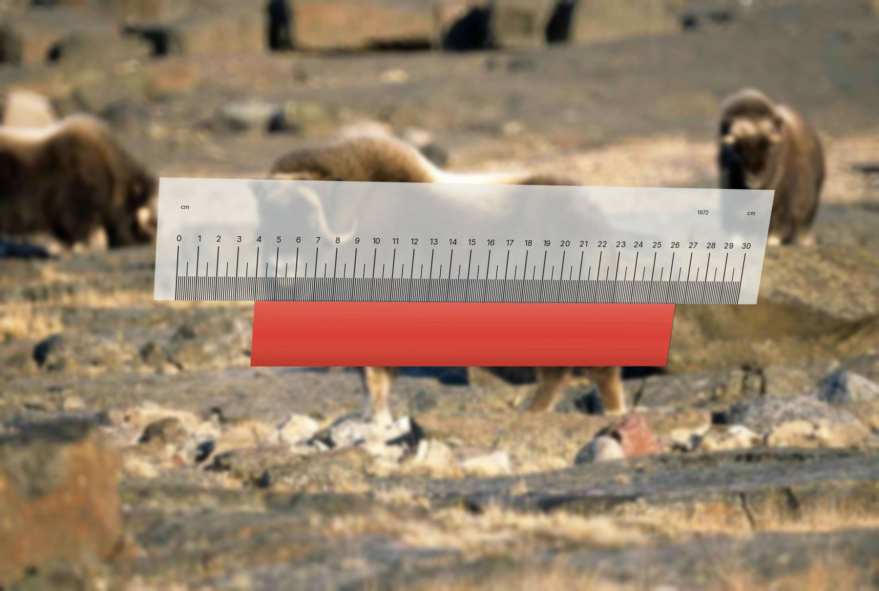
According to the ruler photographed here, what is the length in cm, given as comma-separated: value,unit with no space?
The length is 22.5,cm
